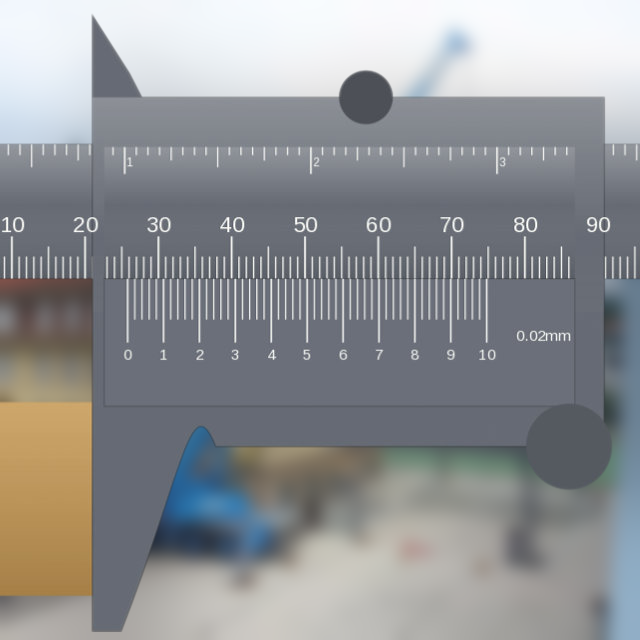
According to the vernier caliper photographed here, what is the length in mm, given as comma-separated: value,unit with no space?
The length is 25.8,mm
